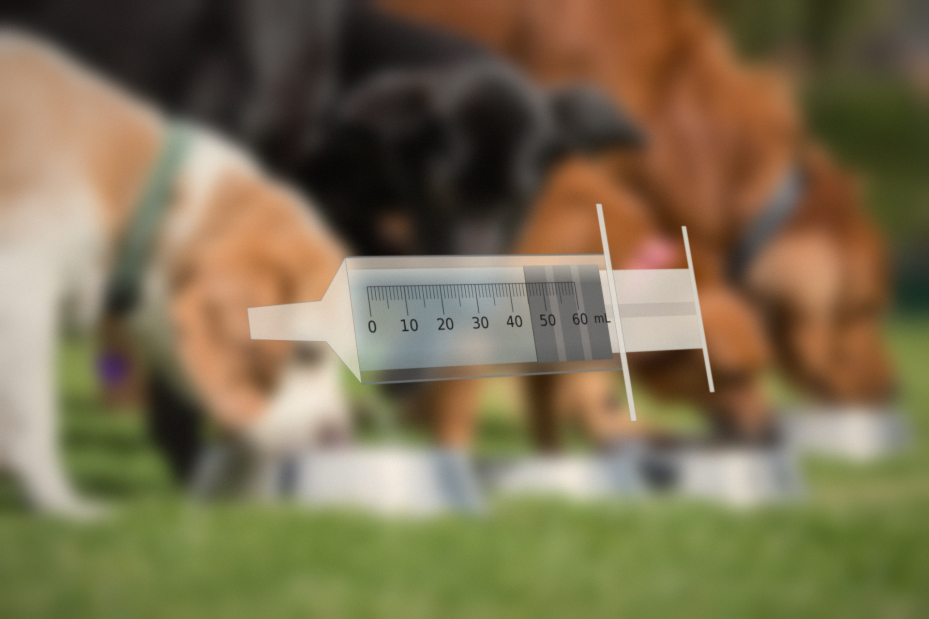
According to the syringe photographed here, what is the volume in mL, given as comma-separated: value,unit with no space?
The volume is 45,mL
